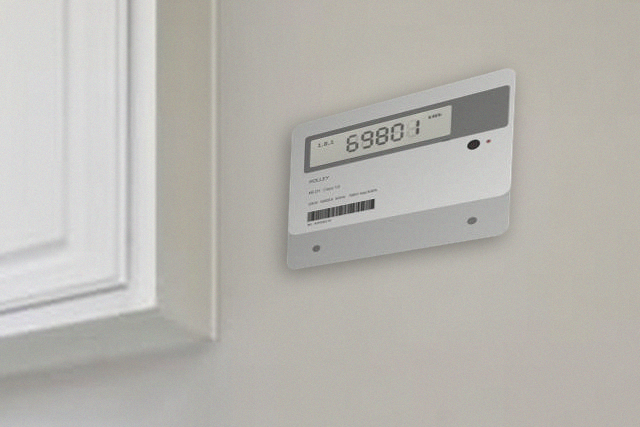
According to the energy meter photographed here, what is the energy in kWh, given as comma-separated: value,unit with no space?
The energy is 69801,kWh
